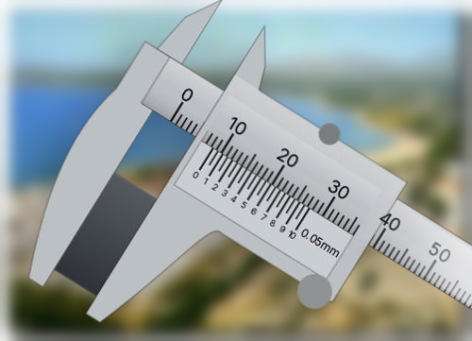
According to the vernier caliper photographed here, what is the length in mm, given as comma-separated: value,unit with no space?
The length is 8.4,mm
